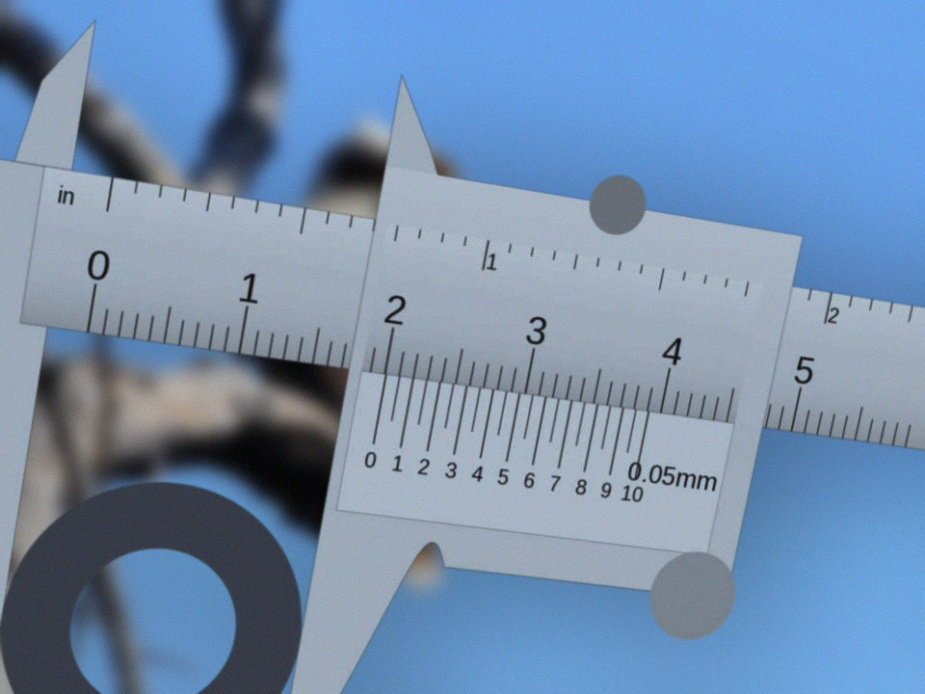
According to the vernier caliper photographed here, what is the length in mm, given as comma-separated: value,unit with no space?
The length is 20.1,mm
